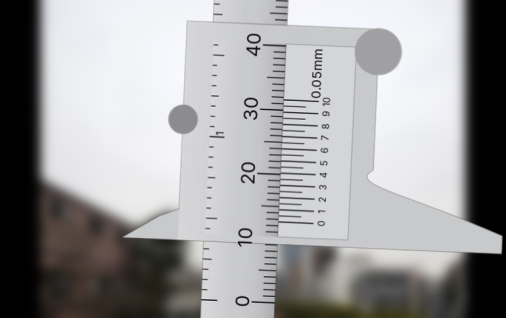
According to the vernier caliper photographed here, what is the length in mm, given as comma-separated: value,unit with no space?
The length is 12.6,mm
